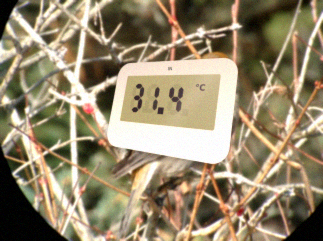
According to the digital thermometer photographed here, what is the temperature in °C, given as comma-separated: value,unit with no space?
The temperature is 31.4,°C
